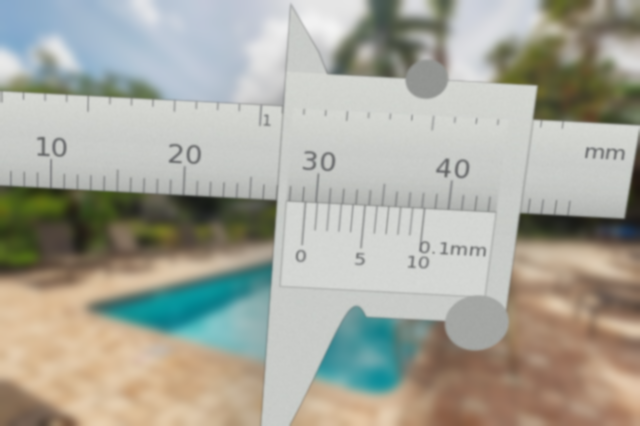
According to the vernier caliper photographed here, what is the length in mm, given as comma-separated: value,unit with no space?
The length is 29.2,mm
